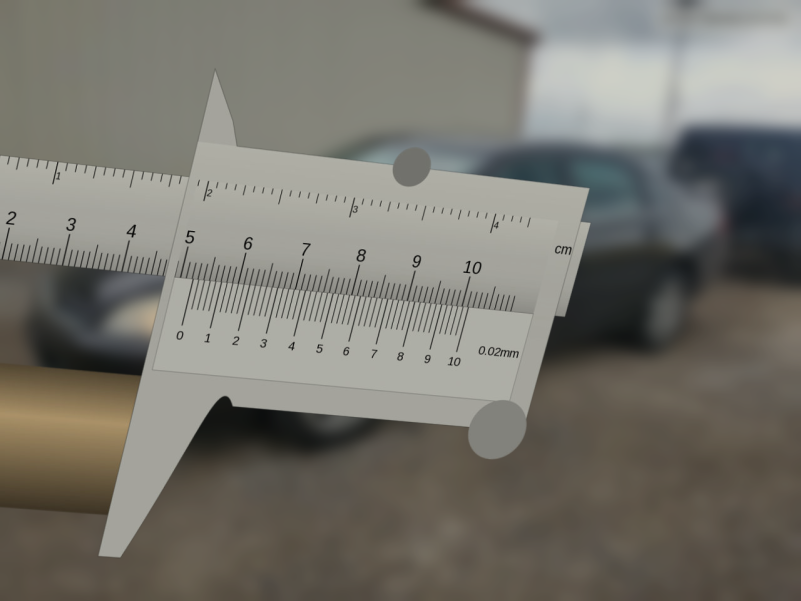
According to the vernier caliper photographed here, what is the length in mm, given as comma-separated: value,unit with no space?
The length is 52.2,mm
